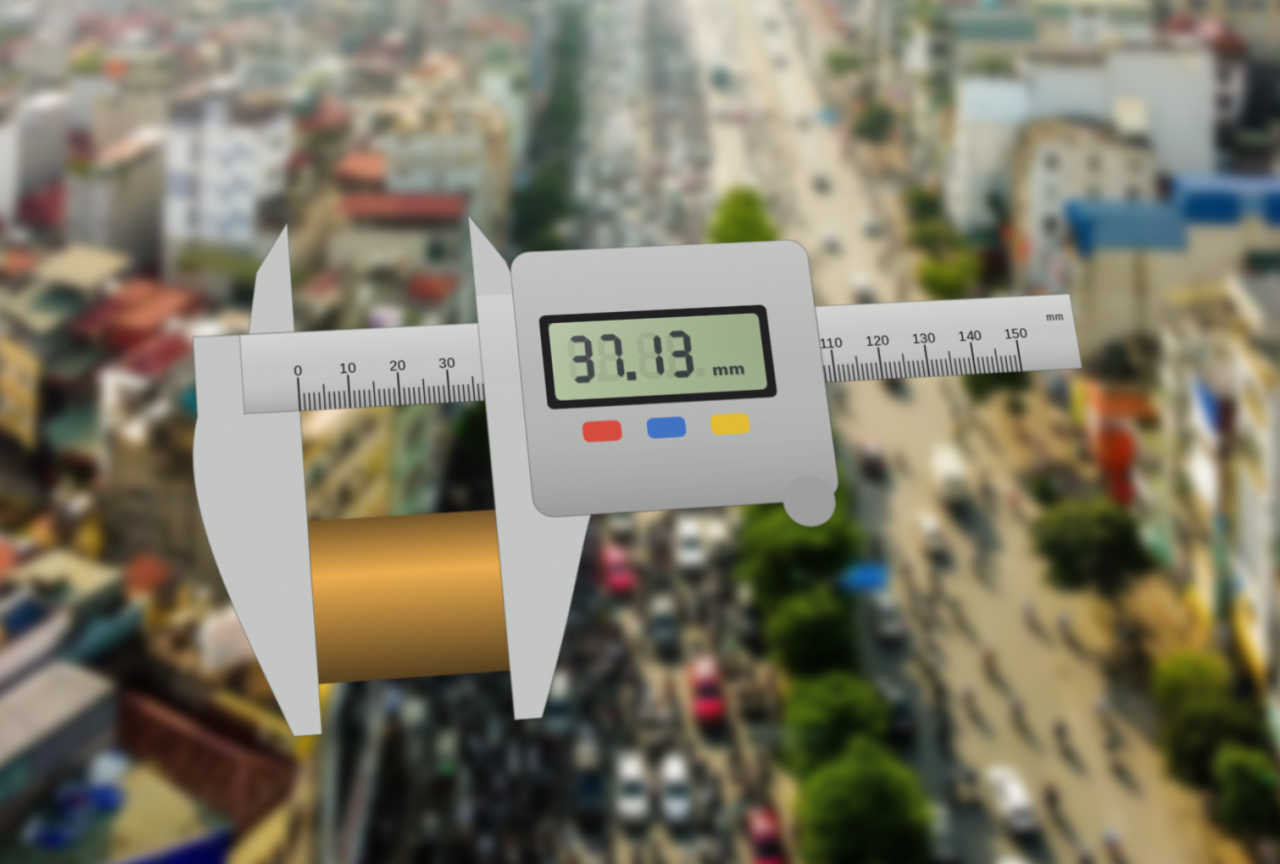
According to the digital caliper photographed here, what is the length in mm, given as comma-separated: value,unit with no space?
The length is 37.13,mm
